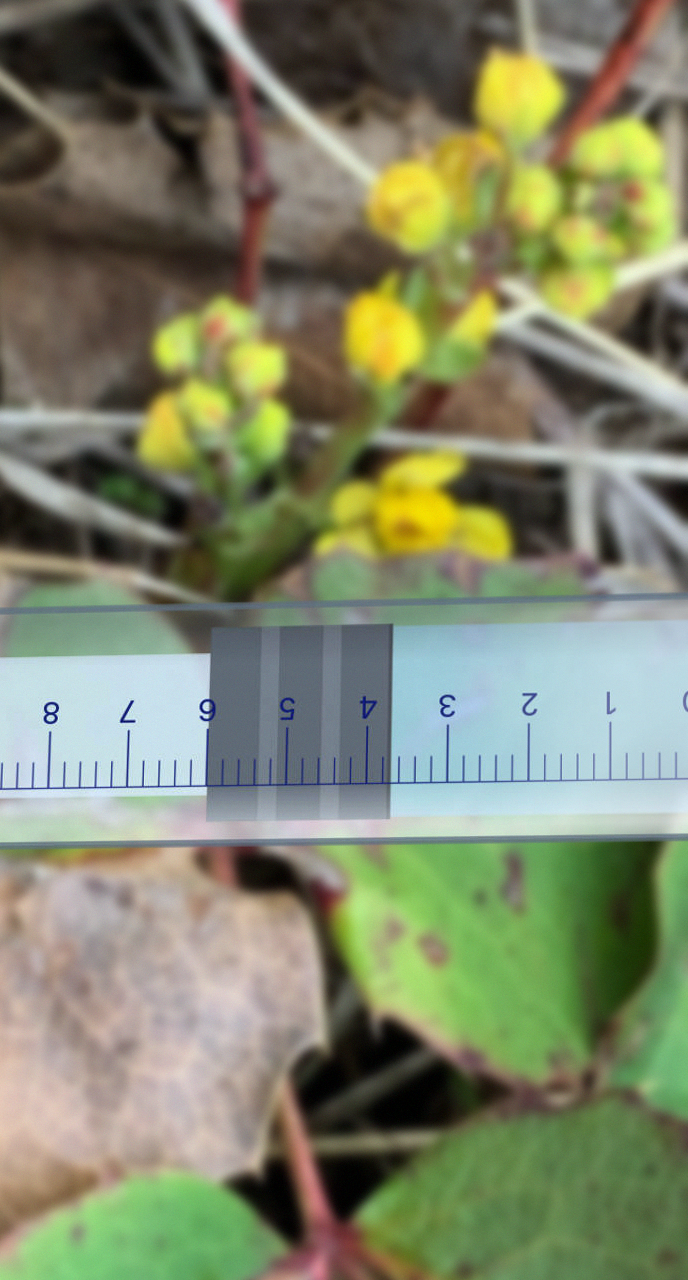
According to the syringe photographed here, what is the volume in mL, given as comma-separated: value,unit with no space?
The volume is 3.7,mL
